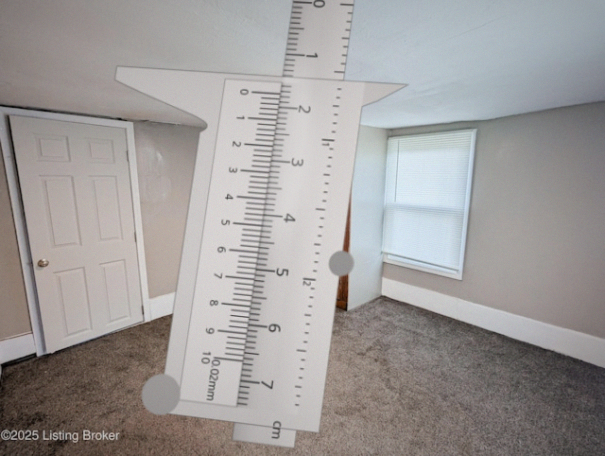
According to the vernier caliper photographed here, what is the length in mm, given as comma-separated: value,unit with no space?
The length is 17.5,mm
